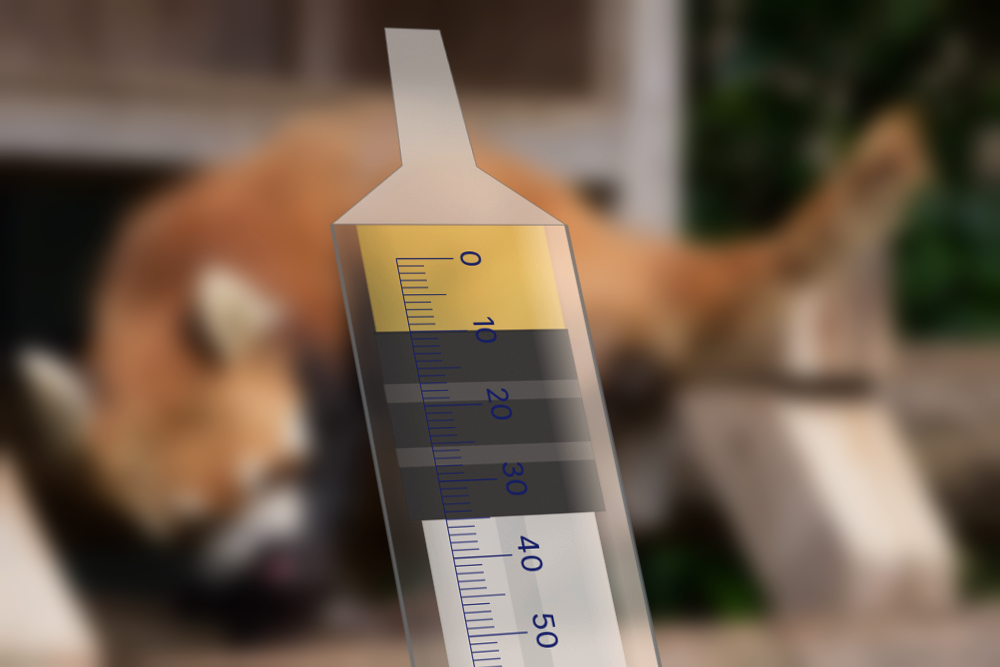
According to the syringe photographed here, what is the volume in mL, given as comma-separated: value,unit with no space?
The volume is 10,mL
